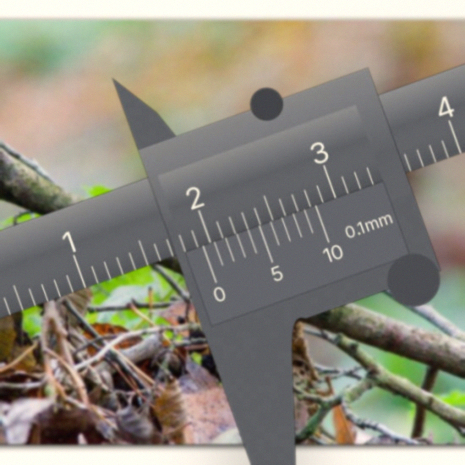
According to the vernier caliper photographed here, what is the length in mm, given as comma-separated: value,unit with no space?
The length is 19.4,mm
